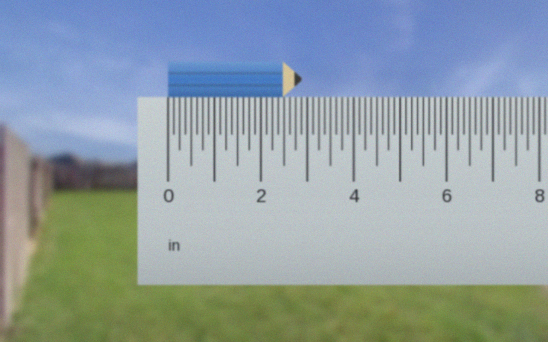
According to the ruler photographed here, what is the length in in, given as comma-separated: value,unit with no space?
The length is 2.875,in
